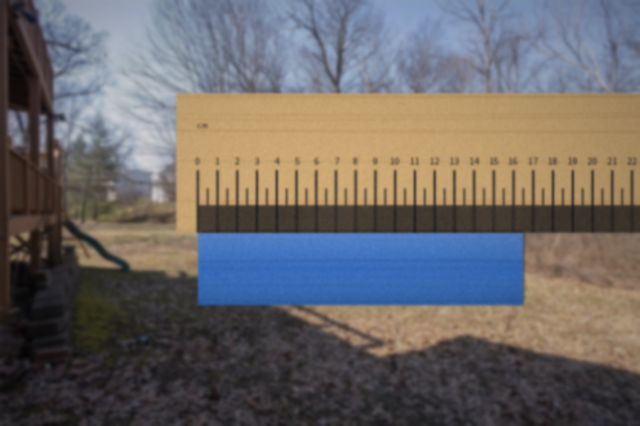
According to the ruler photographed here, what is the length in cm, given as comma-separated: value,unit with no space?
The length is 16.5,cm
